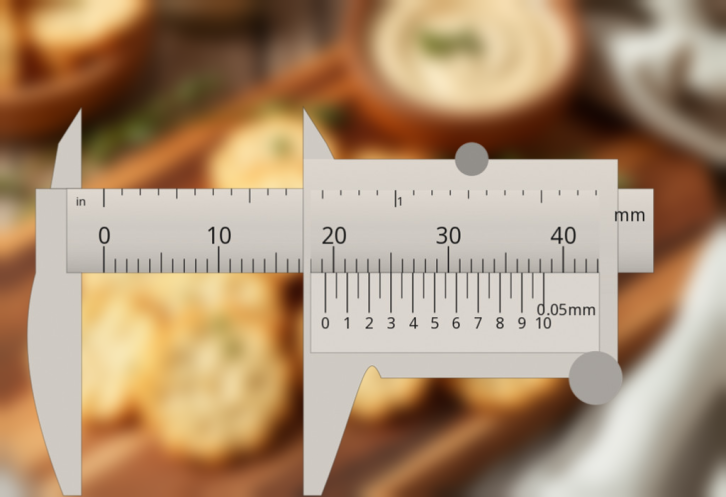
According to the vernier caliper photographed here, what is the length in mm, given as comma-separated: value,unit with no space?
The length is 19.3,mm
